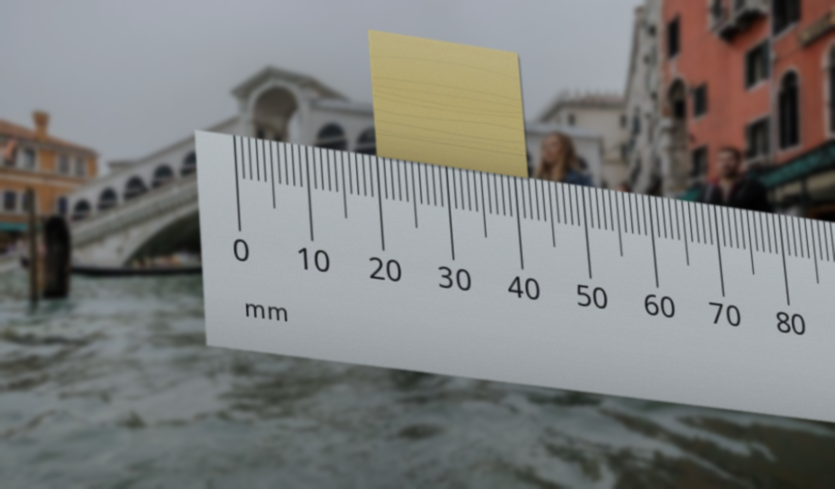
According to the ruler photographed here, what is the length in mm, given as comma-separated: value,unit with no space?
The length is 22,mm
